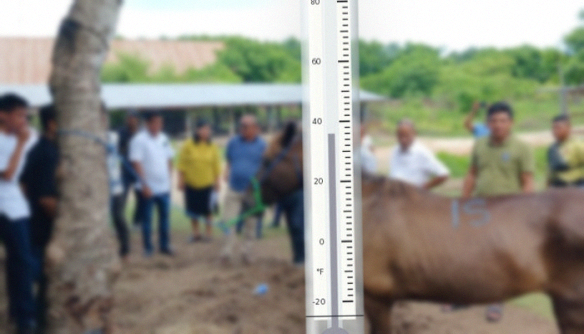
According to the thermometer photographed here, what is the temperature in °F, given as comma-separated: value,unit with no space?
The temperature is 36,°F
